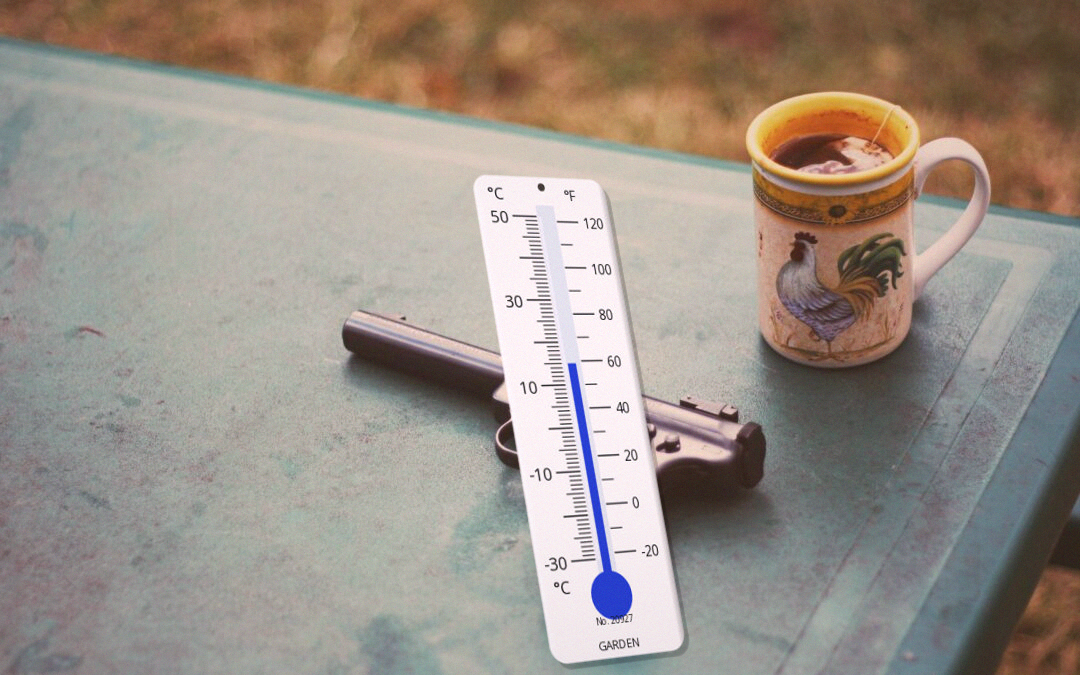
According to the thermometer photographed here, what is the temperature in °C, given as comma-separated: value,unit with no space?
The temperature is 15,°C
